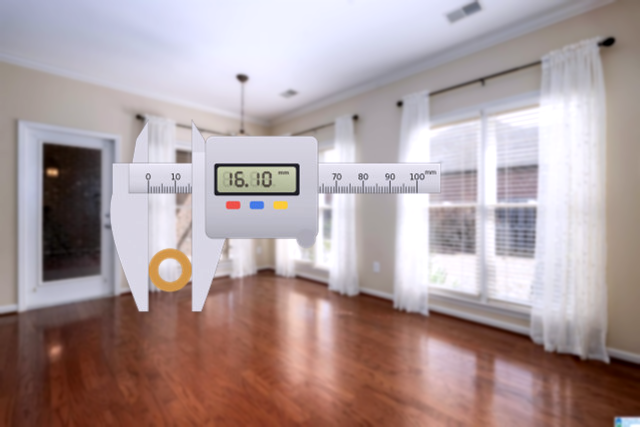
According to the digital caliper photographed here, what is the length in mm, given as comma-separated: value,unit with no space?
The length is 16.10,mm
